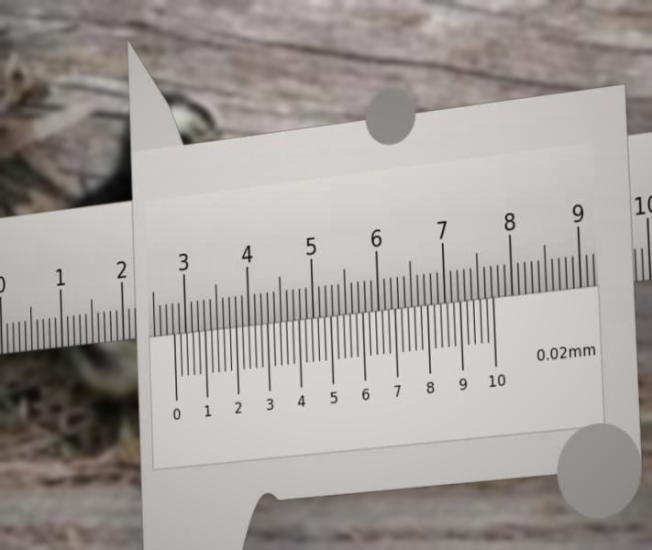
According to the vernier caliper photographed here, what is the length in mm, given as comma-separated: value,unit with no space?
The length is 28.2,mm
